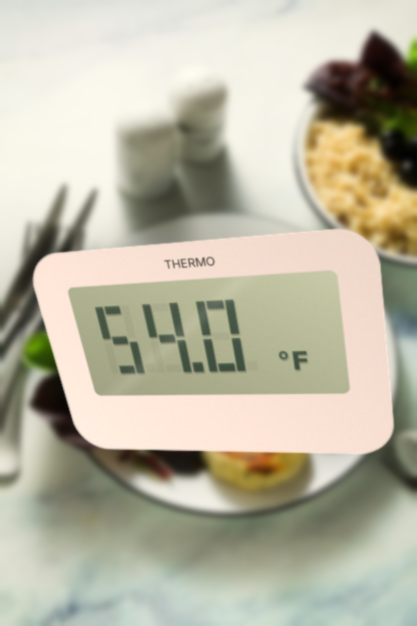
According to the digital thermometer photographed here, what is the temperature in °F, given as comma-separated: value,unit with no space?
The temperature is 54.0,°F
